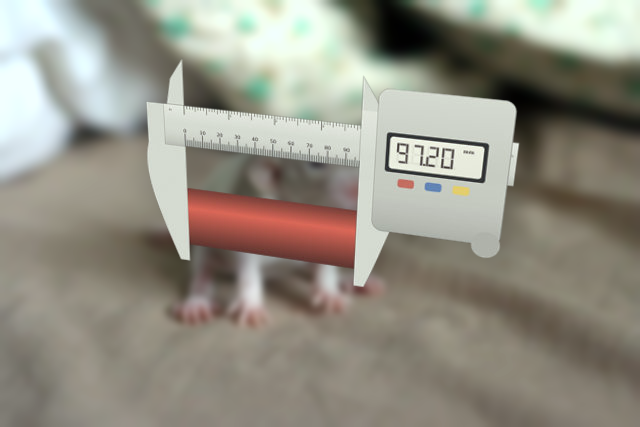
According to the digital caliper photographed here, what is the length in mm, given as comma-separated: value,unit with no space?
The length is 97.20,mm
